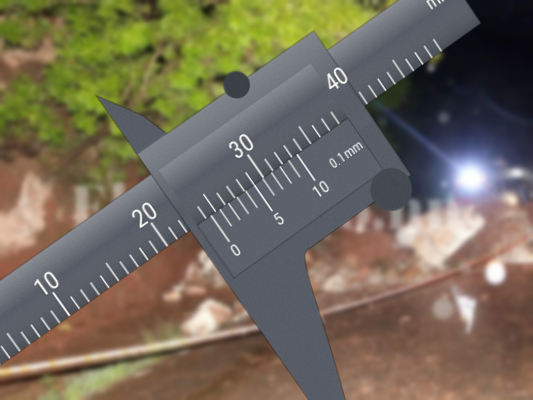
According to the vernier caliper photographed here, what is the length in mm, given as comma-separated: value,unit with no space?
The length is 24.5,mm
